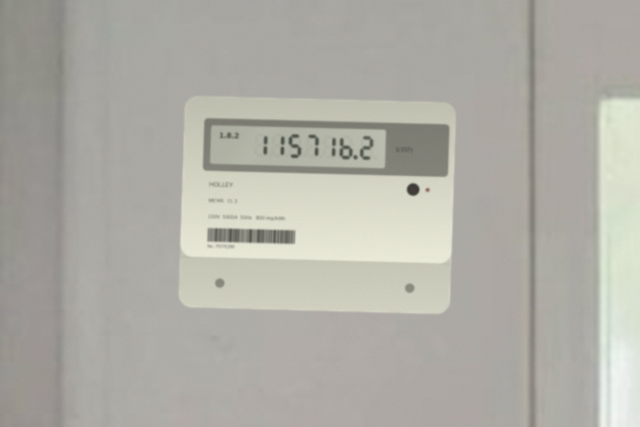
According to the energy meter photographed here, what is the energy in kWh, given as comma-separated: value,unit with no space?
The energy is 115716.2,kWh
